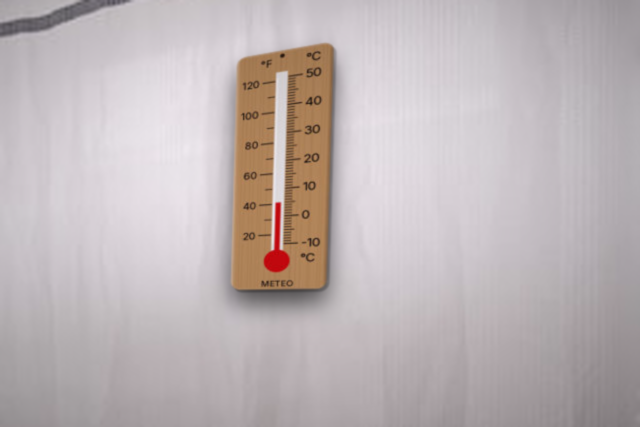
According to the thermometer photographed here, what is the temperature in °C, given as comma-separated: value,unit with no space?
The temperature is 5,°C
